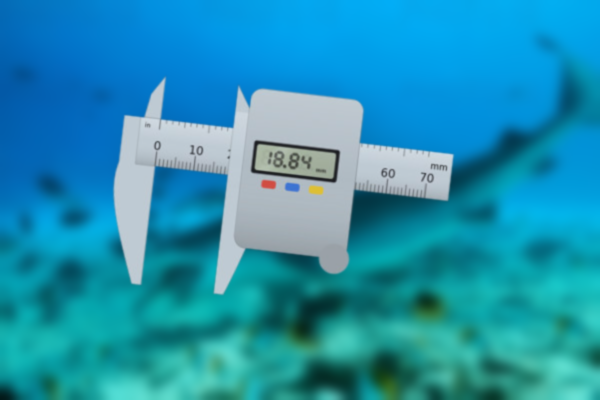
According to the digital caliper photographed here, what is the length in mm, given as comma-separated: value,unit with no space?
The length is 18.84,mm
